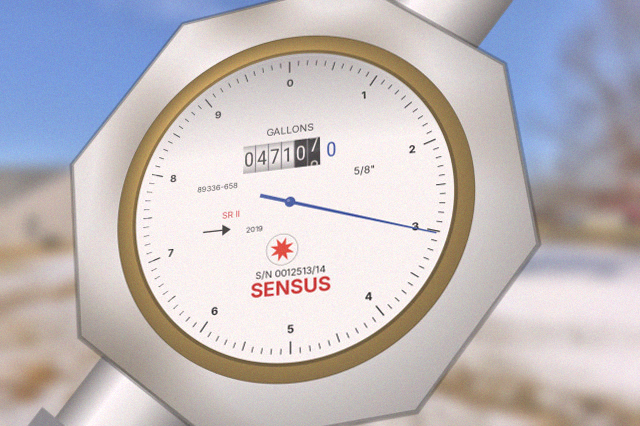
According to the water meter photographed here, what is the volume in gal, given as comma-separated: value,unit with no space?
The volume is 471073.0,gal
